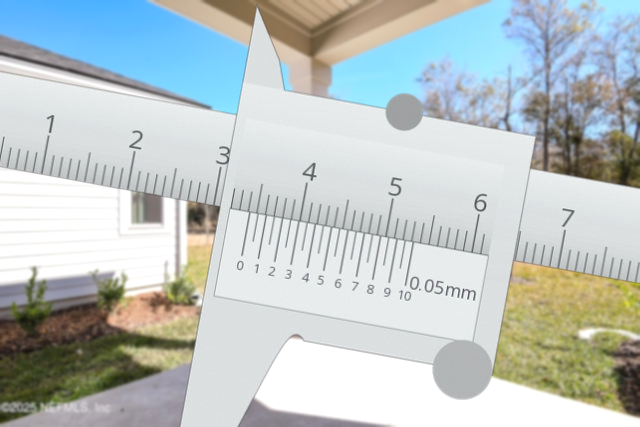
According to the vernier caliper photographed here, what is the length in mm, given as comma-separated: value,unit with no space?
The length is 34.2,mm
